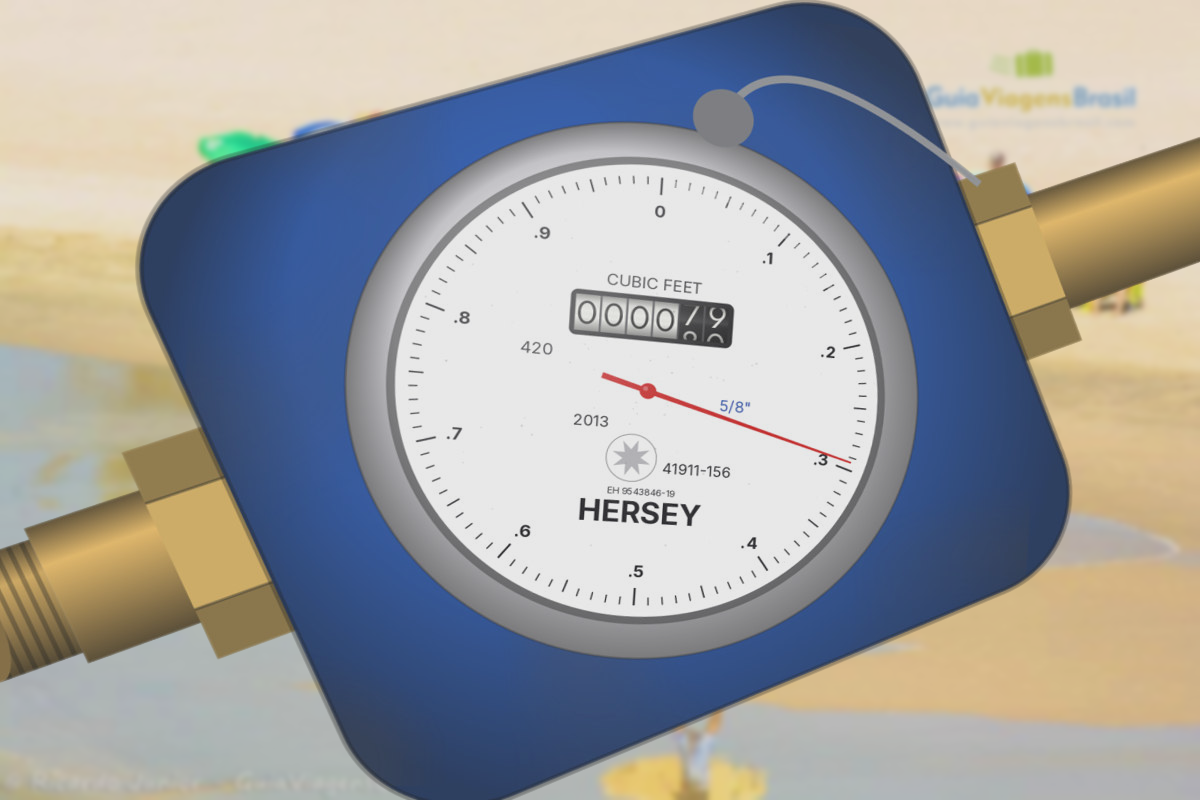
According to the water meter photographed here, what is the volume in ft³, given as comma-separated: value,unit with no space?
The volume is 79.29,ft³
